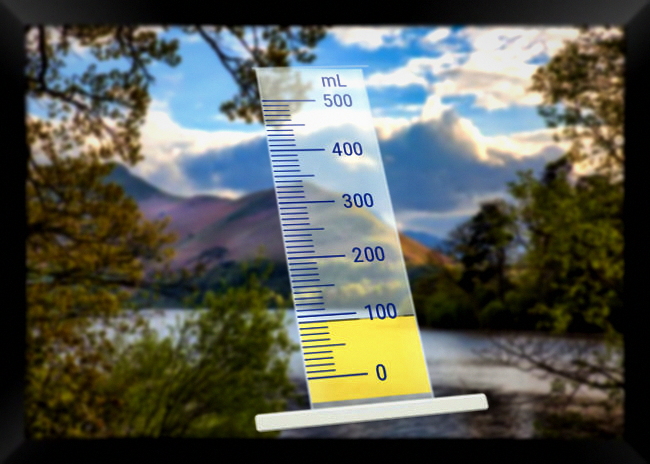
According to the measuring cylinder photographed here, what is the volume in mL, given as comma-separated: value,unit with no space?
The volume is 90,mL
